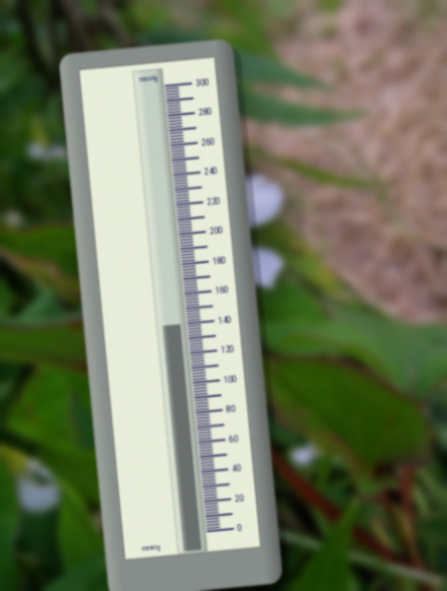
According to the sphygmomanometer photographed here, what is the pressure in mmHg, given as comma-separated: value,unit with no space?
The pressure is 140,mmHg
